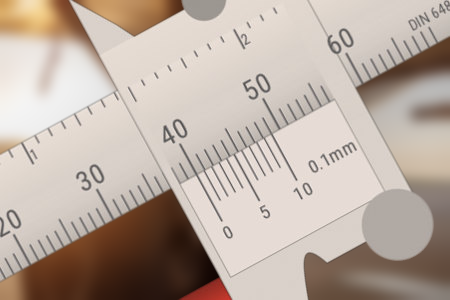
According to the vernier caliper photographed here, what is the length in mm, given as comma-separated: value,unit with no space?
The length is 40.0,mm
